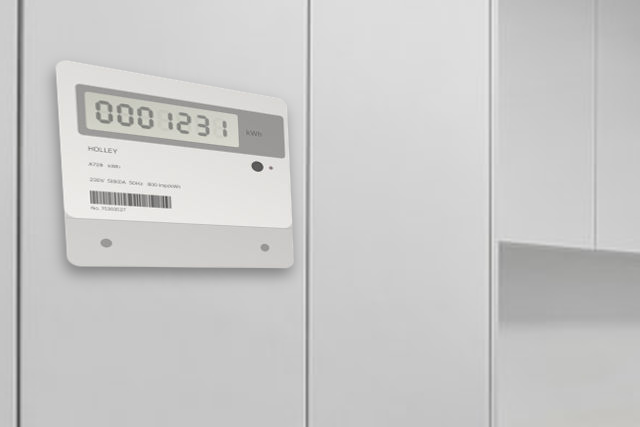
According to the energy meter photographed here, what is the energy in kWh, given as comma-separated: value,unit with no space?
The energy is 1231,kWh
